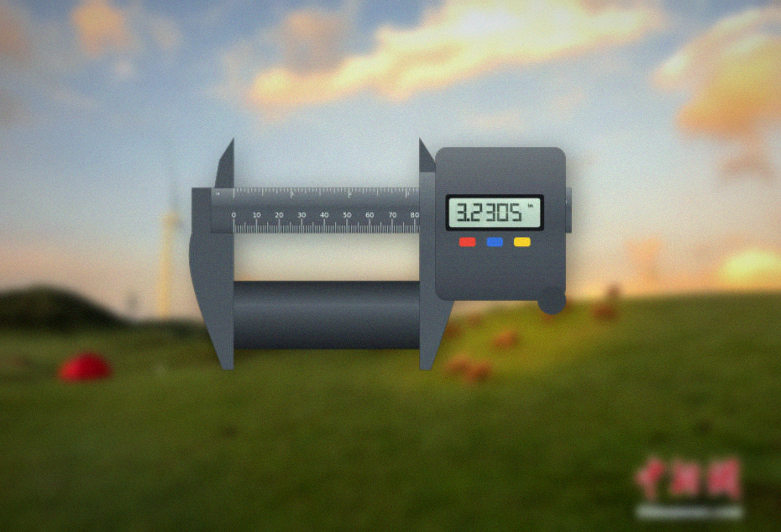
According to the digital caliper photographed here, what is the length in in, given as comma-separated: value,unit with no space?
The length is 3.2305,in
